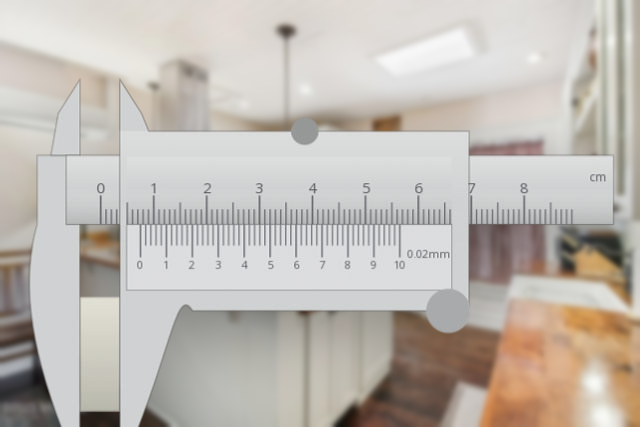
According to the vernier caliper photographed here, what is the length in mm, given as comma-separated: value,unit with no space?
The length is 7.5,mm
